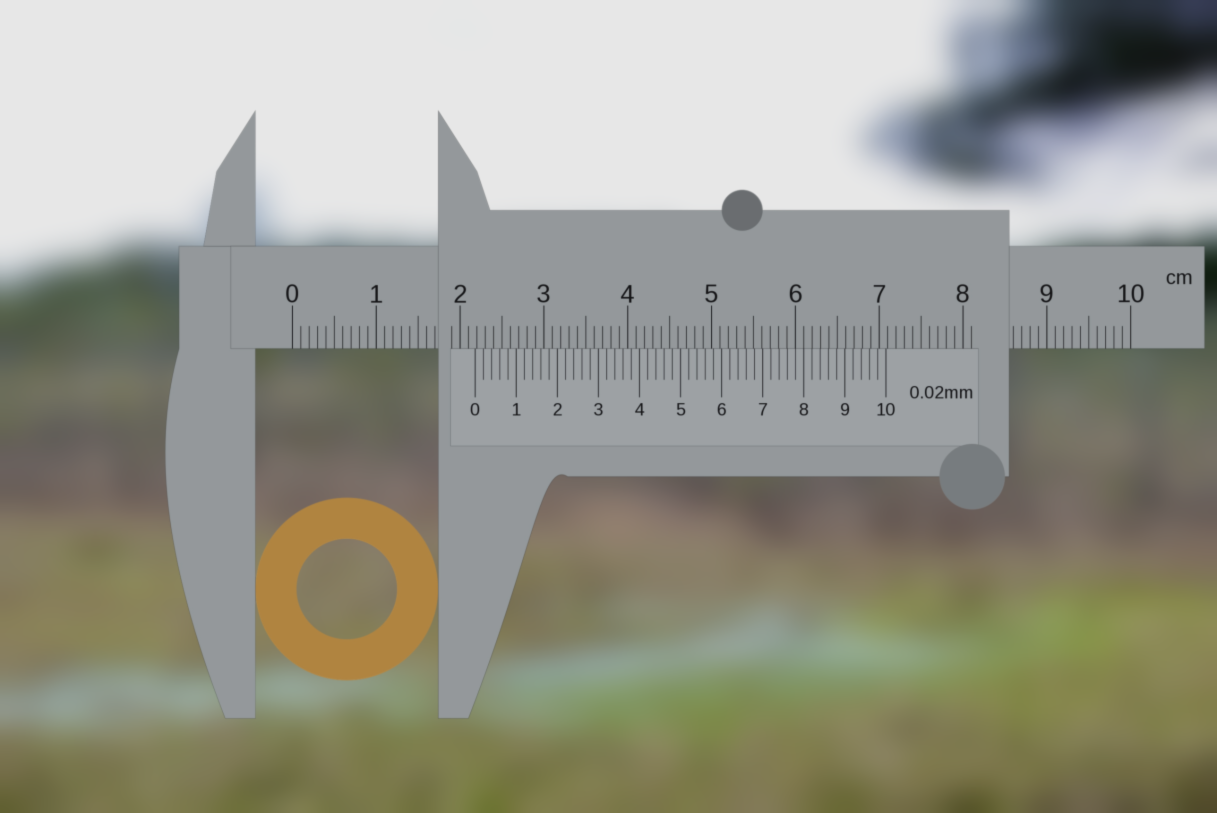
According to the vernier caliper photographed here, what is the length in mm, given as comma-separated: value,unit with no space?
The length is 21.8,mm
